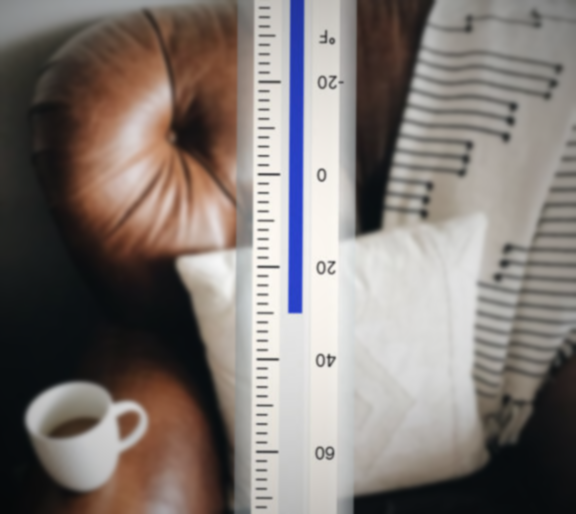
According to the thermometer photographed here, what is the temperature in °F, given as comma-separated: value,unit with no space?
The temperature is 30,°F
